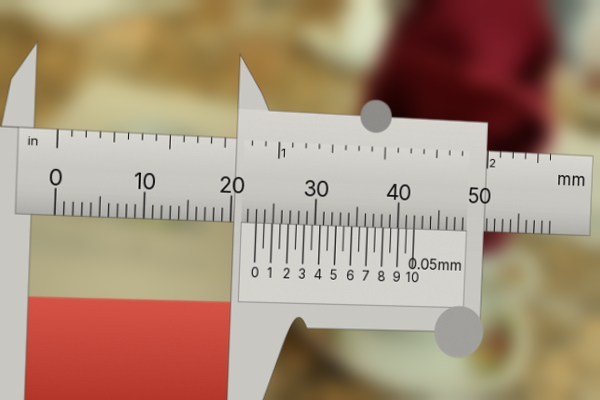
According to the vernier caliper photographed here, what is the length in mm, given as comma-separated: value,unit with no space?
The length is 23.0,mm
